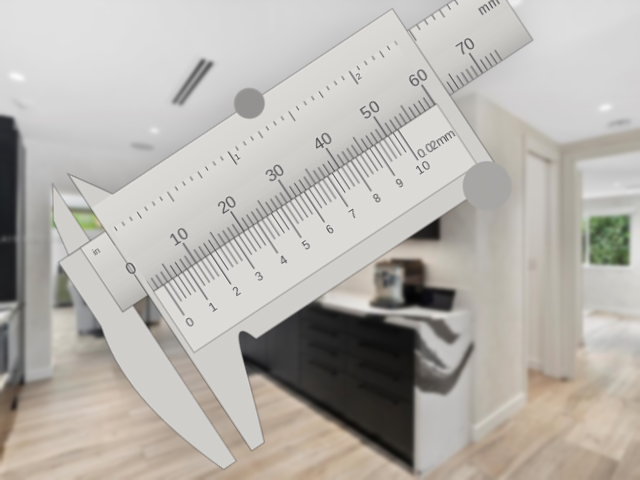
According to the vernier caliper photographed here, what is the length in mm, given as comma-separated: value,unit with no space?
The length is 3.2,mm
